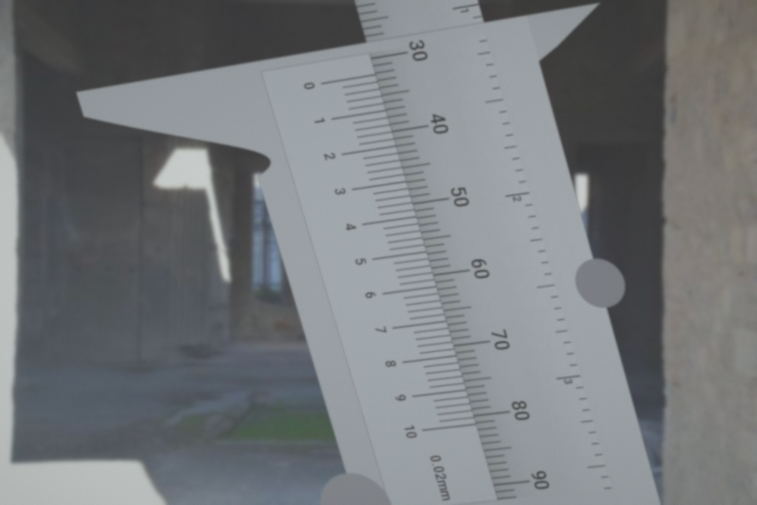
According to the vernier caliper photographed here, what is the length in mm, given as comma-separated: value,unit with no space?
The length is 32.2,mm
